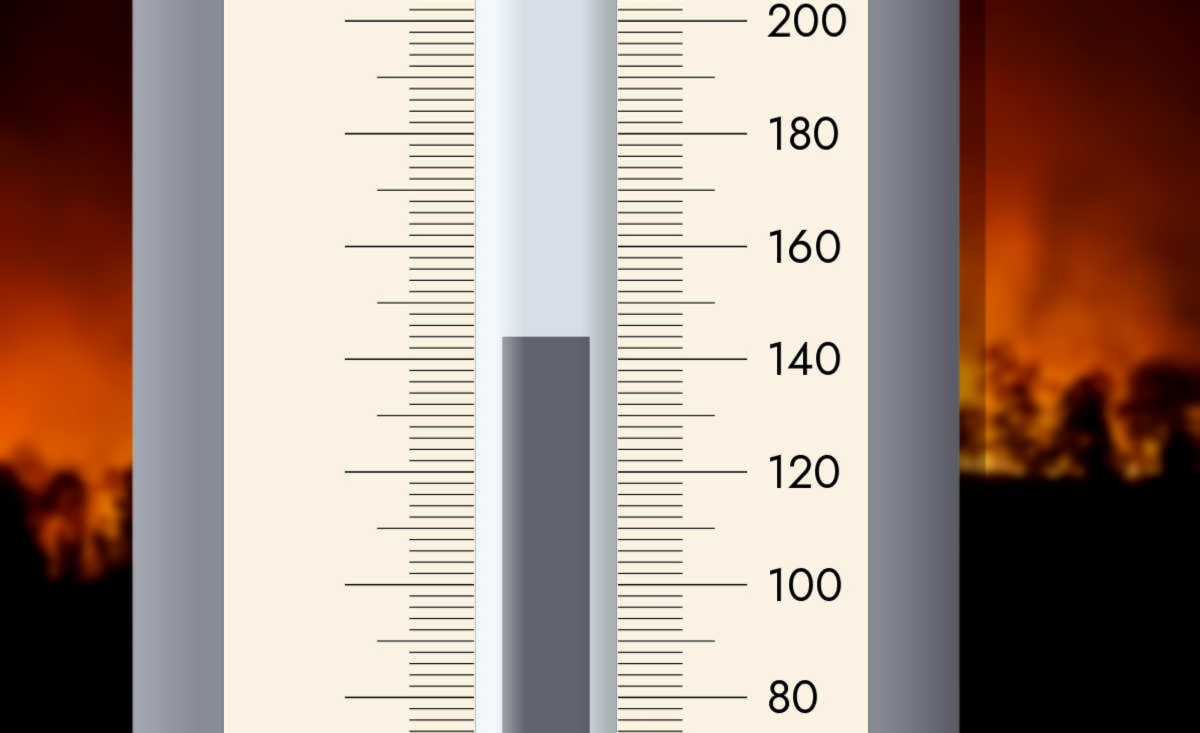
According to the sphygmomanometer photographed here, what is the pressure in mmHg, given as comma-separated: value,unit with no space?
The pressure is 144,mmHg
